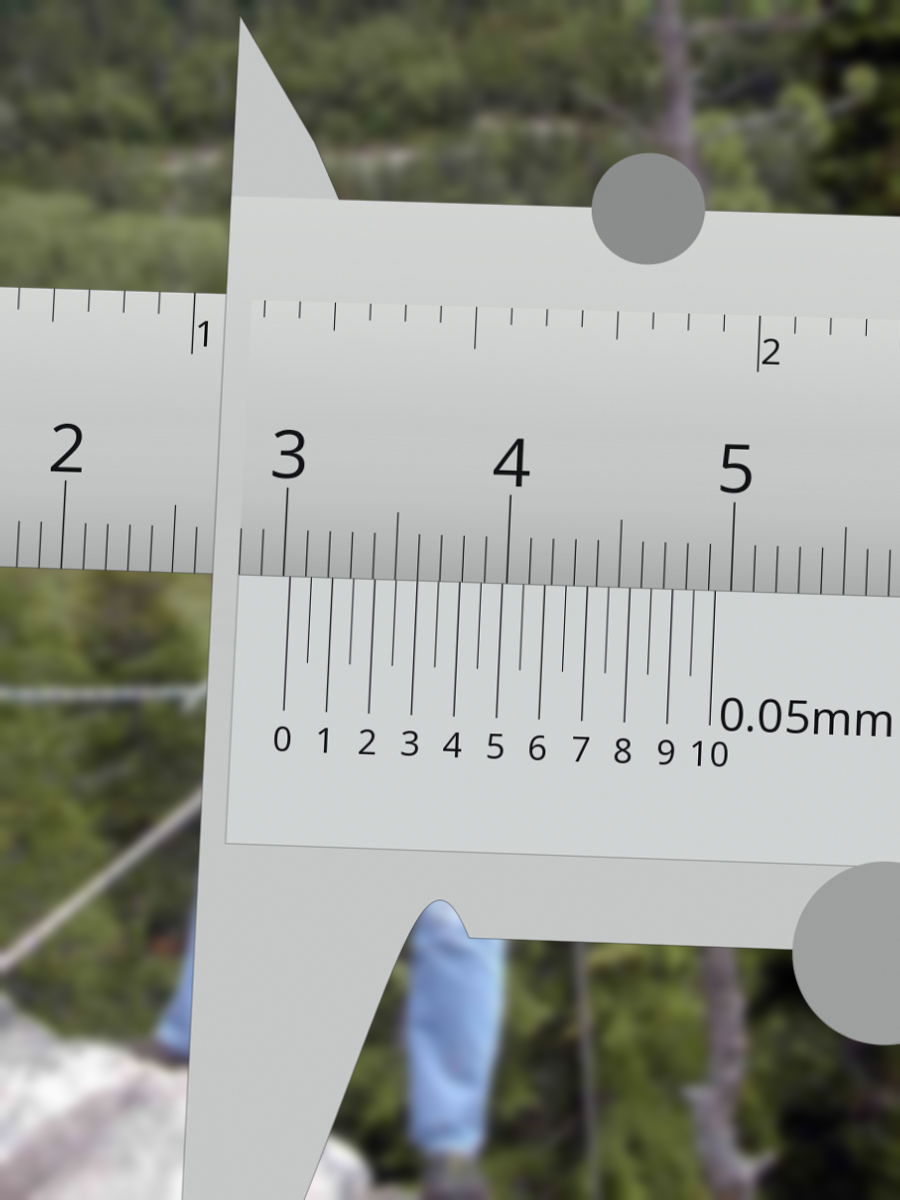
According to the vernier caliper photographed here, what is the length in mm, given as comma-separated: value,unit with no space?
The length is 30.30,mm
